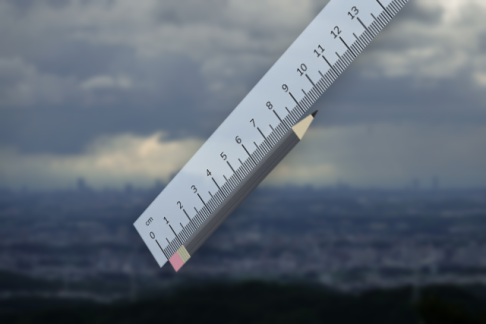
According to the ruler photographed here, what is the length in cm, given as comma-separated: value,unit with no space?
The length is 9.5,cm
